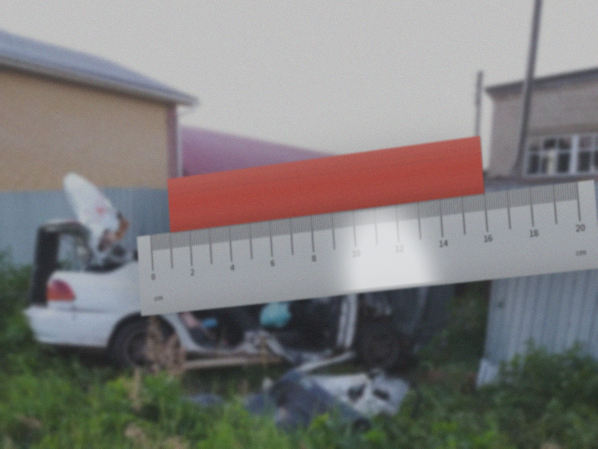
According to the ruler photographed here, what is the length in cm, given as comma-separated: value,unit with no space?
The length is 15,cm
